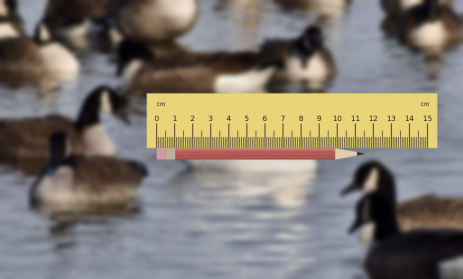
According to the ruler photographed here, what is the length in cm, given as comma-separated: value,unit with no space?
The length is 11.5,cm
